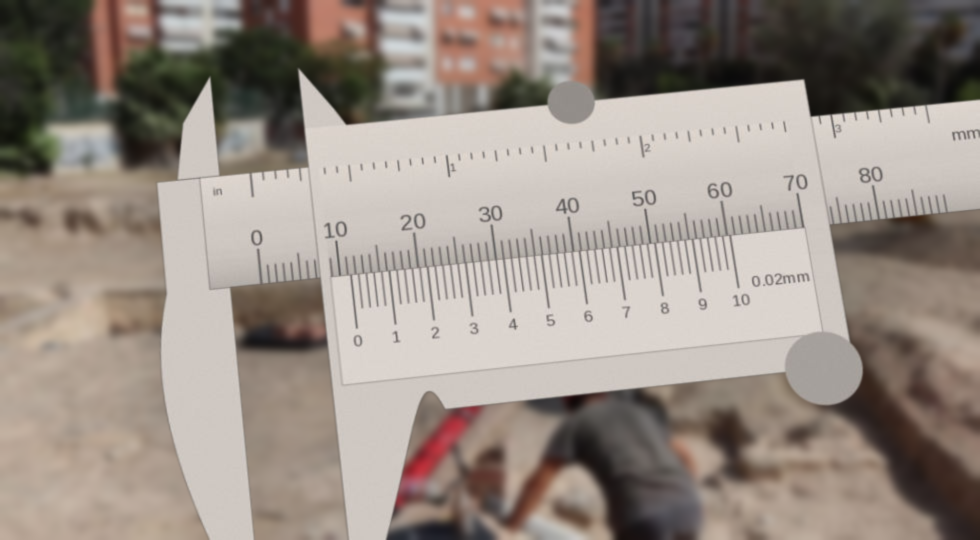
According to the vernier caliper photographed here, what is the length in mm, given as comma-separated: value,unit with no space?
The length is 11.4,mm
